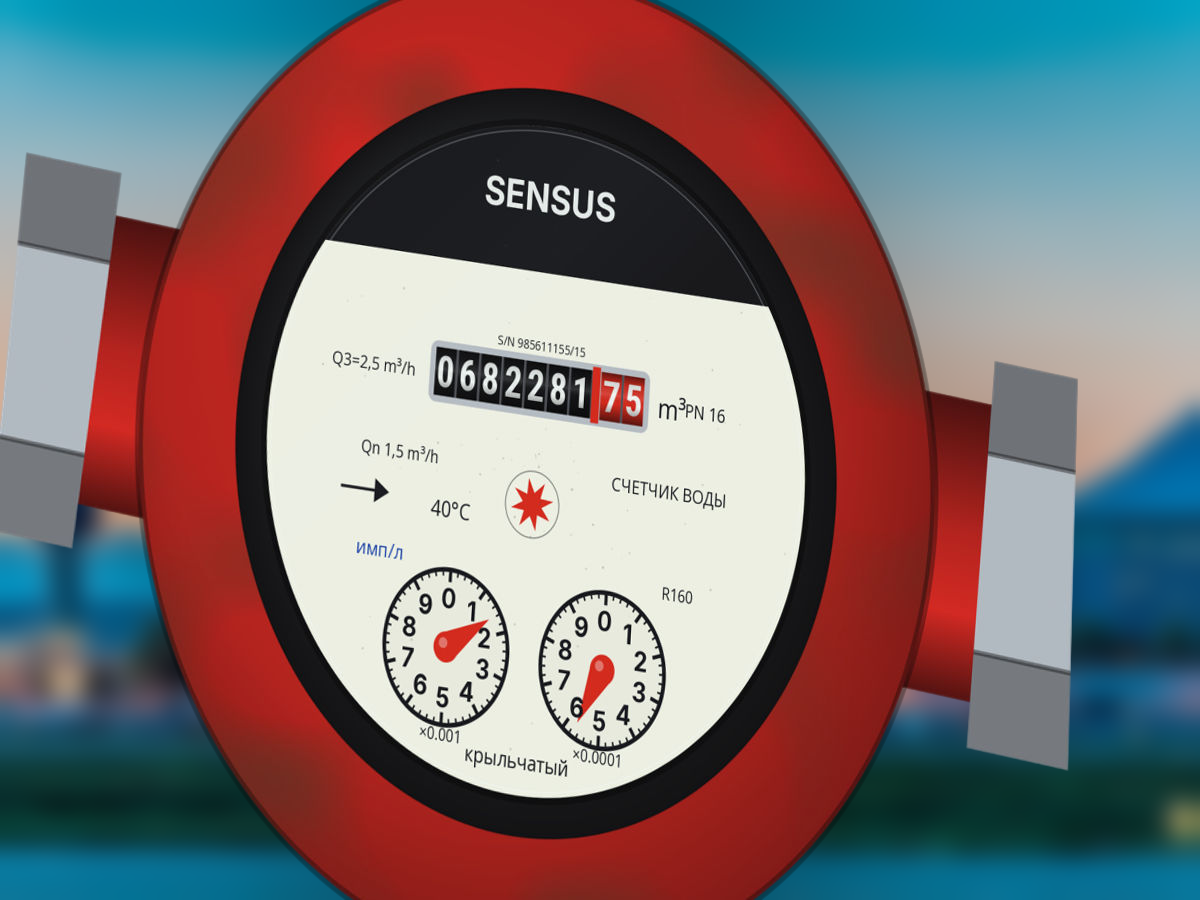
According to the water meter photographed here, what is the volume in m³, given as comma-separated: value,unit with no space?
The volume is 682281.7515,m³
